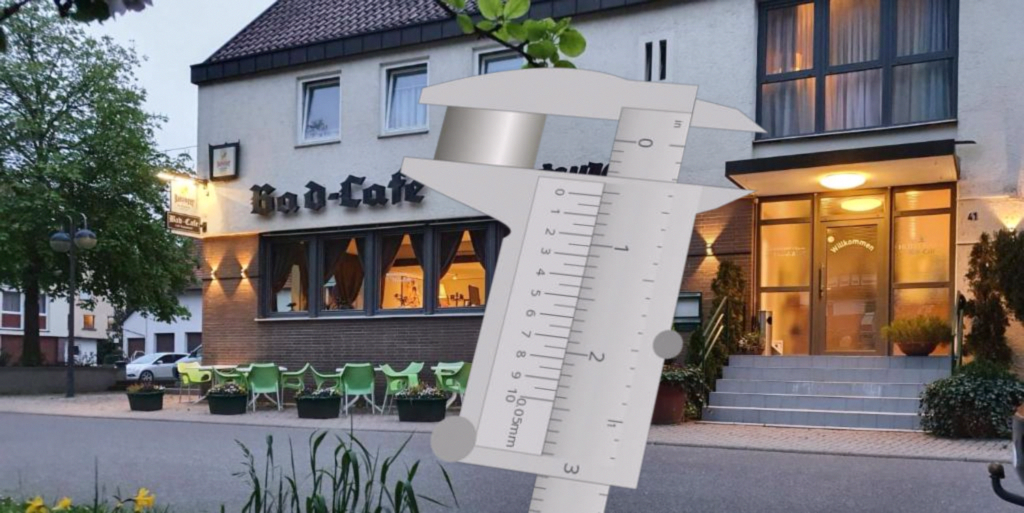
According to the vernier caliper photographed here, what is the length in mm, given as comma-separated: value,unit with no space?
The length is 5.4,mm
